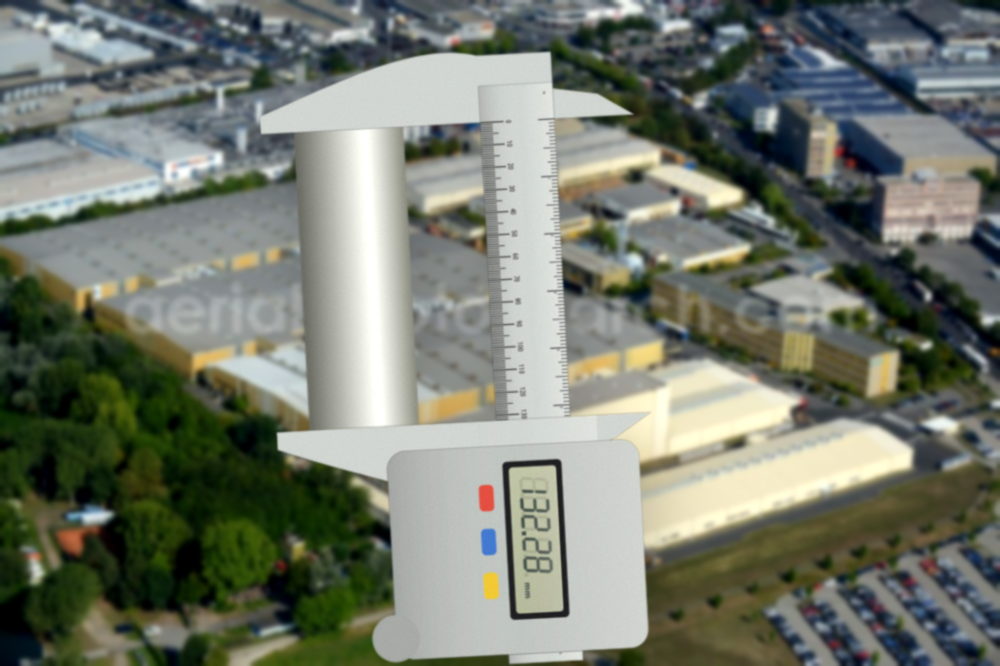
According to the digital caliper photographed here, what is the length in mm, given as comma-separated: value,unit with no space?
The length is 132.28,mm
